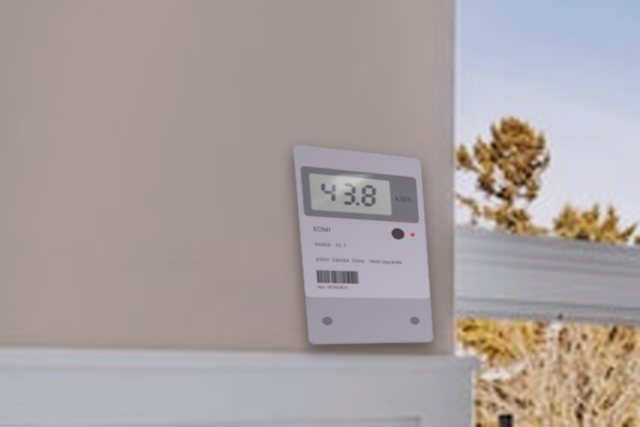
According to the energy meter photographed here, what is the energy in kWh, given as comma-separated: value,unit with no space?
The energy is 43.8,kWh
